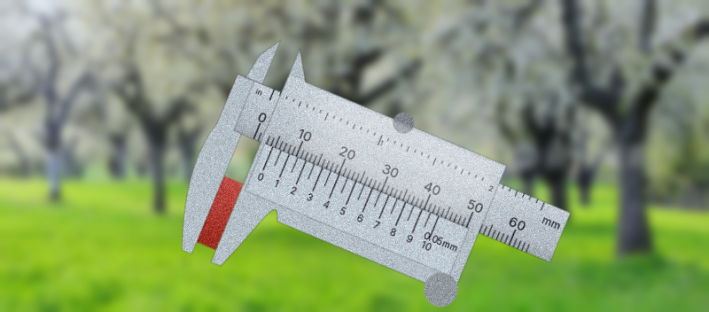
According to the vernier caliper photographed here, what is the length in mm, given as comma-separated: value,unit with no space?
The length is 4.5,mm
